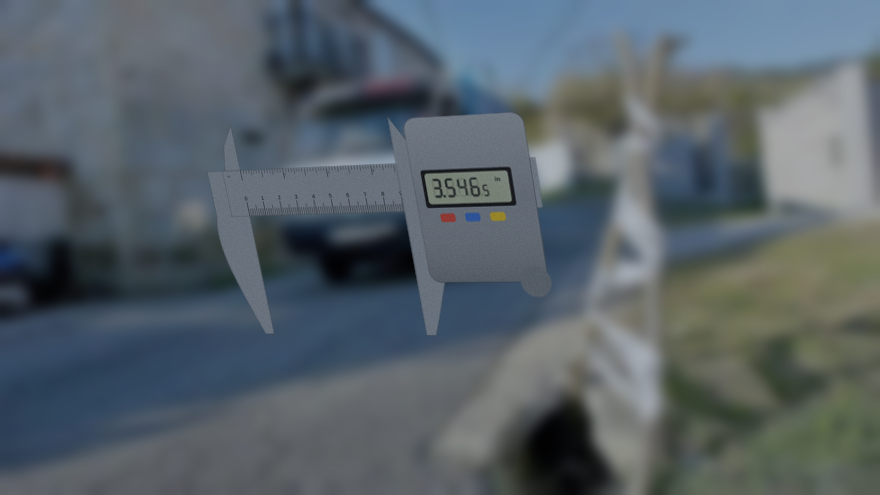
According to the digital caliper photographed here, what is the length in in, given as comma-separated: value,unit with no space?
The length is 3.5465,in
